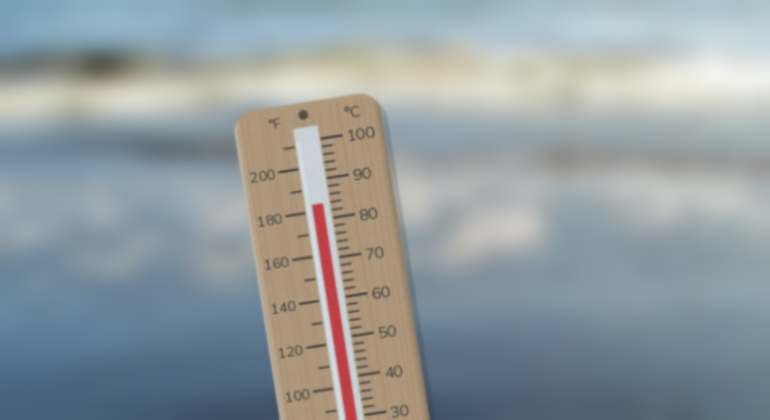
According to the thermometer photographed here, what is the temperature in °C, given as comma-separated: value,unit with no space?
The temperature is 84,°C
